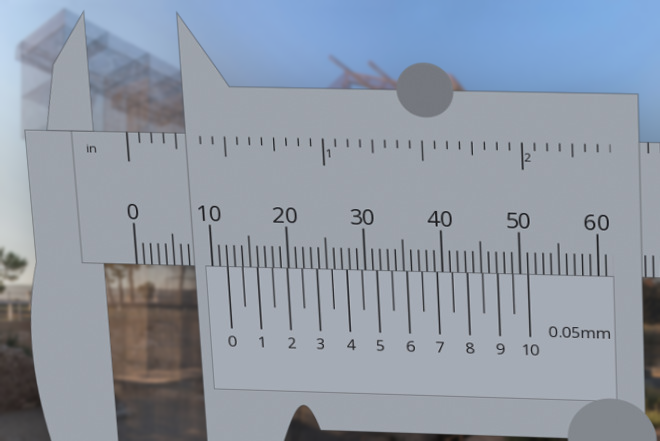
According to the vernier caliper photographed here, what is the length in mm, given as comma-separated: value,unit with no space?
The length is 12.0,mm
